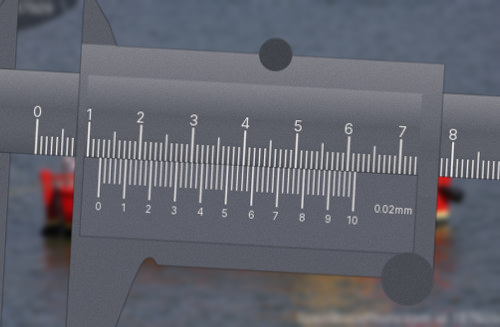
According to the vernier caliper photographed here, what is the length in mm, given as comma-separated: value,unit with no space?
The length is 12.5,mm
